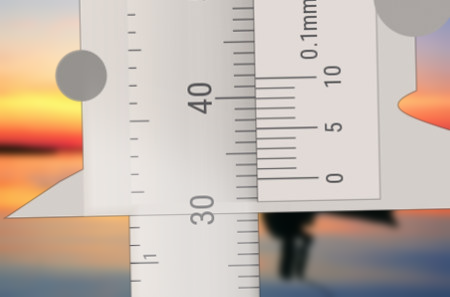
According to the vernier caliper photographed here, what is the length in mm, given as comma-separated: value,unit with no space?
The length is 32.7,mm
